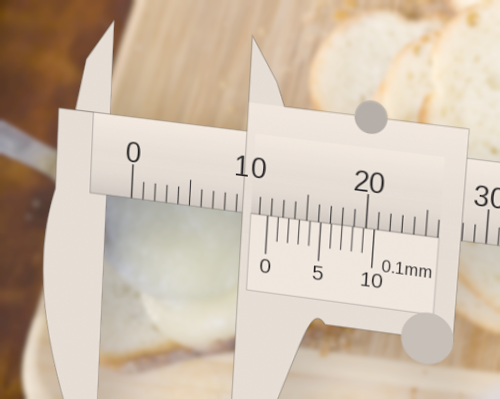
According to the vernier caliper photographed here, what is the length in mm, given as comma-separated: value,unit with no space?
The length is 11.7,mm
